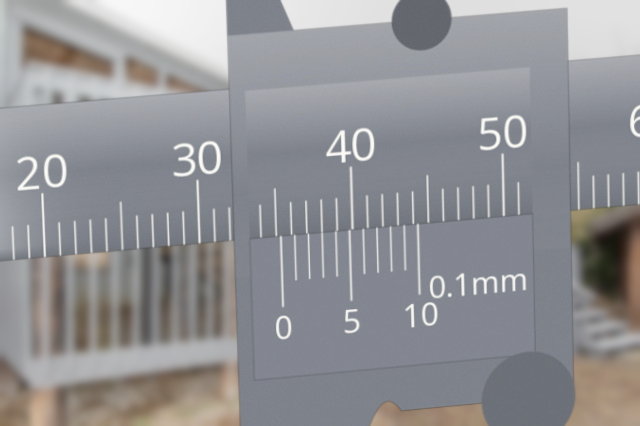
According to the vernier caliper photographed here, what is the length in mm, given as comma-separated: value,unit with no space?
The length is 35.3,mm
